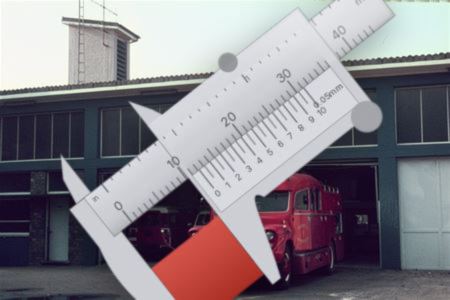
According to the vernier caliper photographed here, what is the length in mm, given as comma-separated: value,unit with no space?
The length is 12.2,mm
